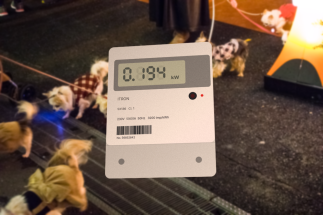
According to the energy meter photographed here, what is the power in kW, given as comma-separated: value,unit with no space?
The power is 0.194,kW
